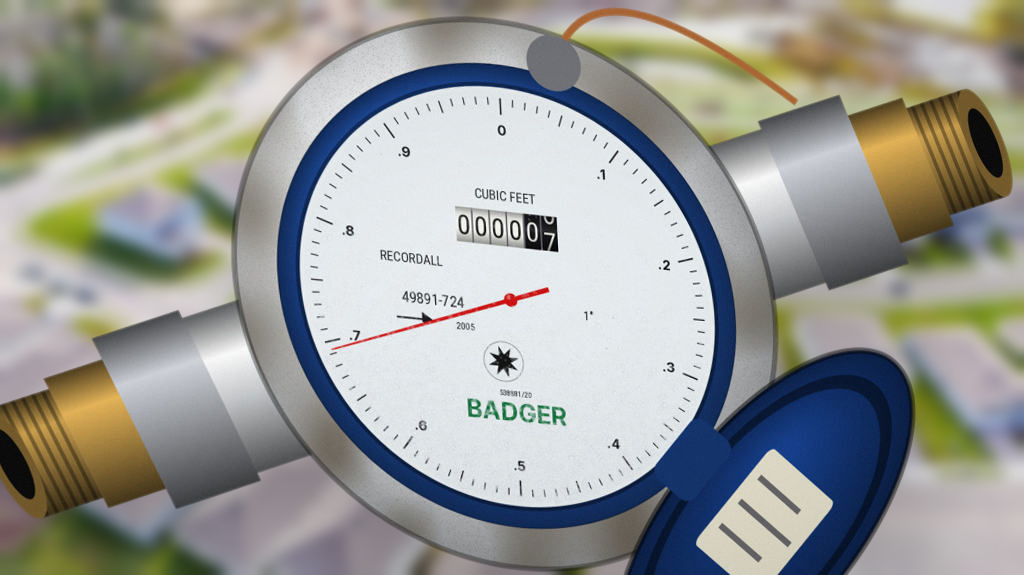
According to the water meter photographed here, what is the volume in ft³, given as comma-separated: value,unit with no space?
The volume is 6.69,ft³
